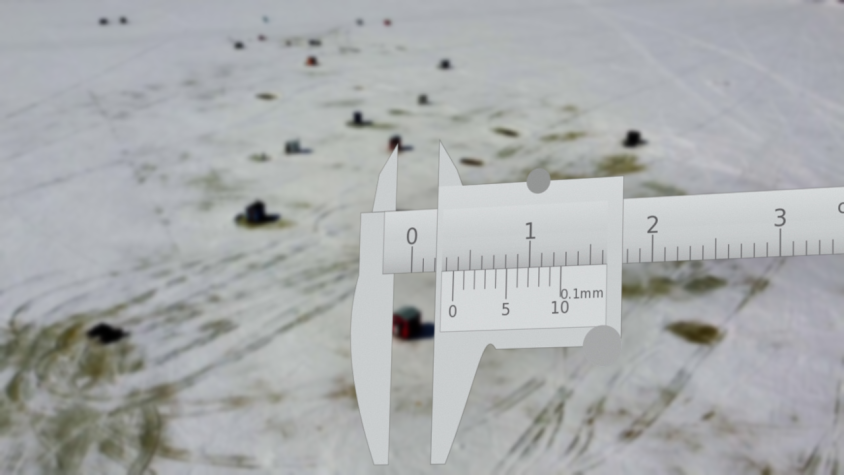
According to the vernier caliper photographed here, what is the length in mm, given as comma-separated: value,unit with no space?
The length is 3.6,mm
